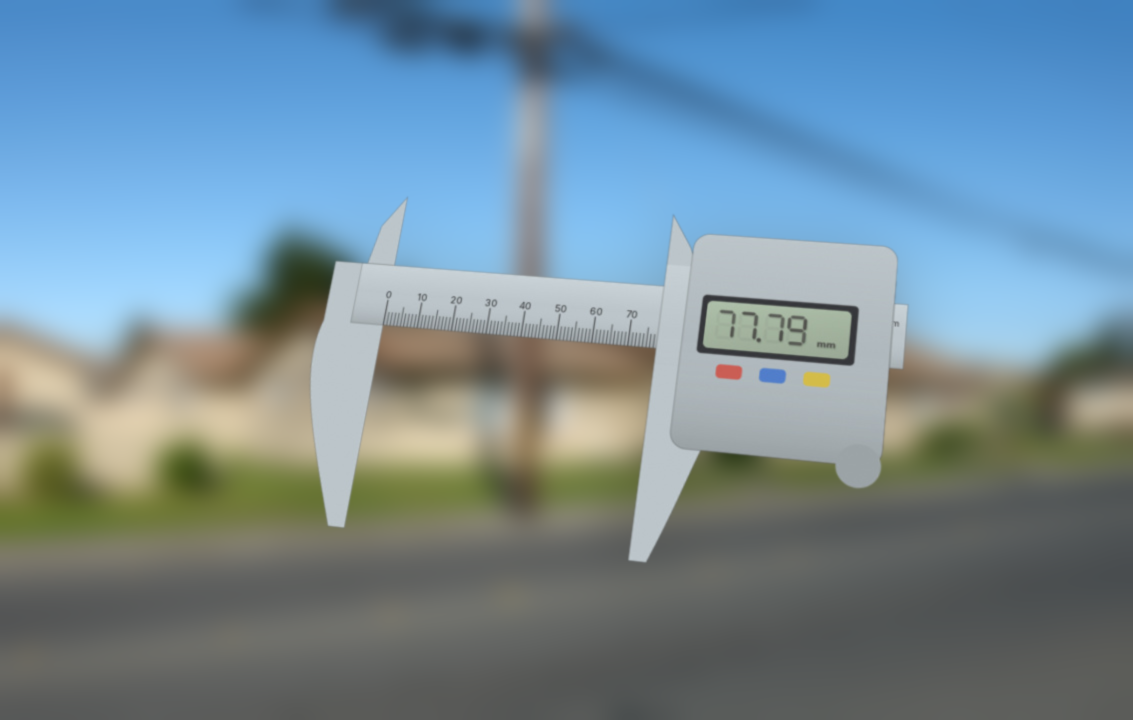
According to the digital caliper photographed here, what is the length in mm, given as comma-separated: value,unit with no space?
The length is 77.79,mm
